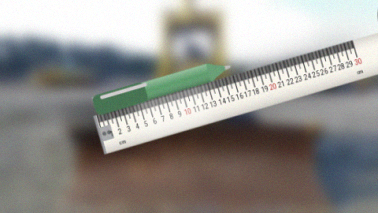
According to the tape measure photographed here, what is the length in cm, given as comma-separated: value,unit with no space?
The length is 16,cm
